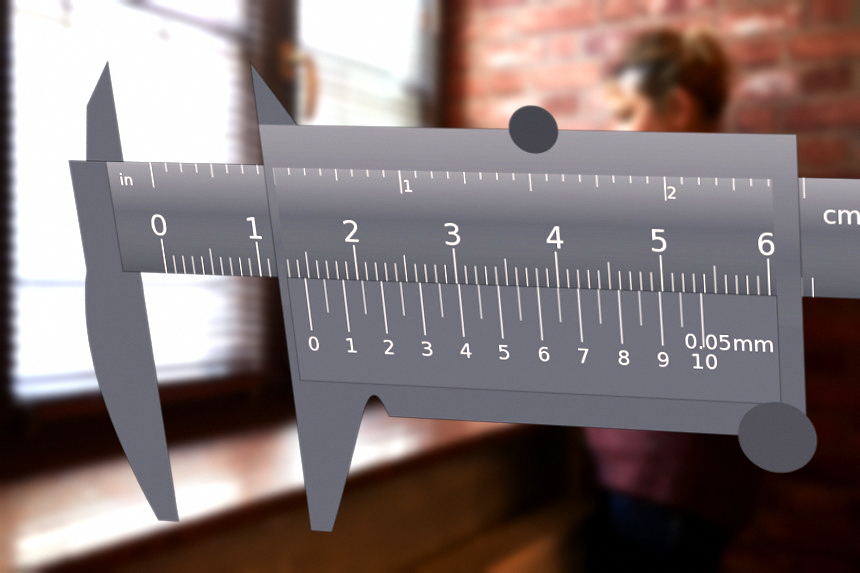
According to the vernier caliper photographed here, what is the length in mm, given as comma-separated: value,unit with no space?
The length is 14.6,mm
